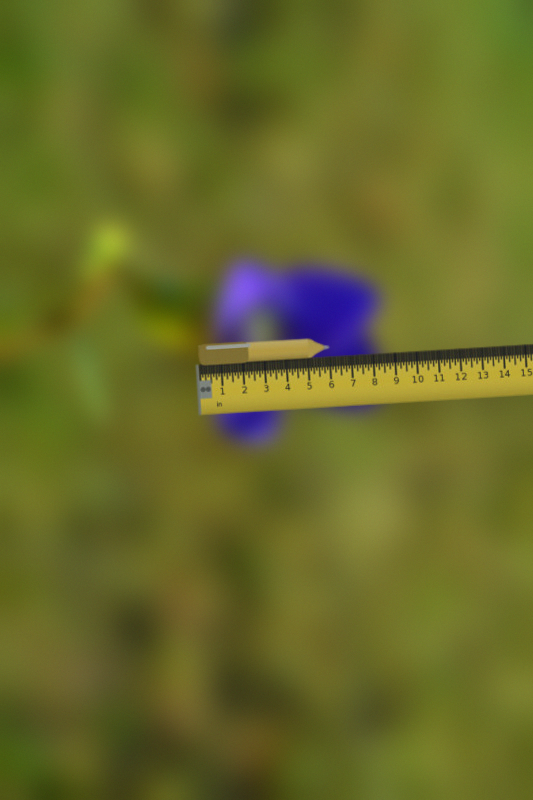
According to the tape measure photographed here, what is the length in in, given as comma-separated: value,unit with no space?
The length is 6,in
